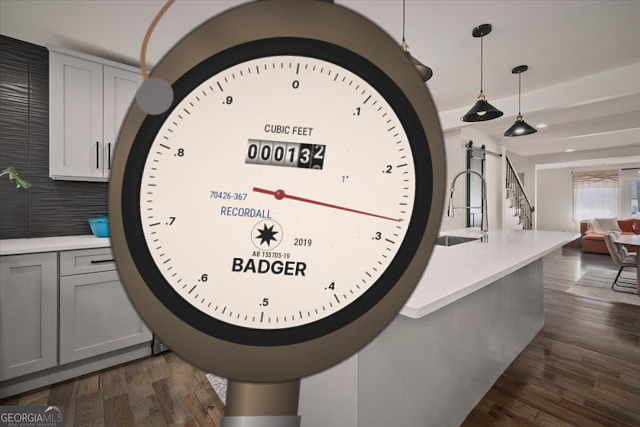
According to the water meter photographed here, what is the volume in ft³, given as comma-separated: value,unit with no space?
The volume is 132.27,ft³
